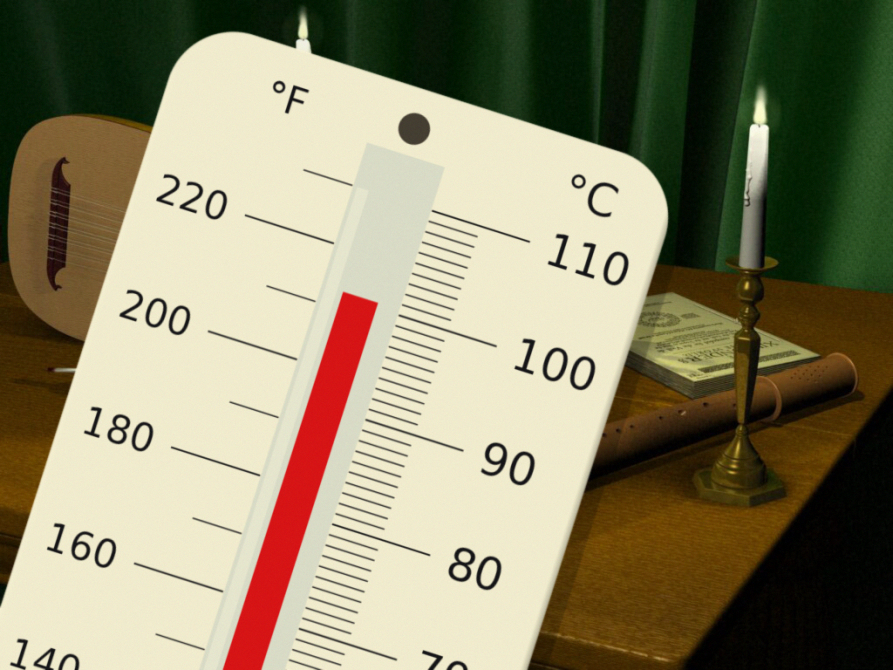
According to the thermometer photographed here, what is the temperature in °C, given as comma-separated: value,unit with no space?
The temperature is 100.5,°C
